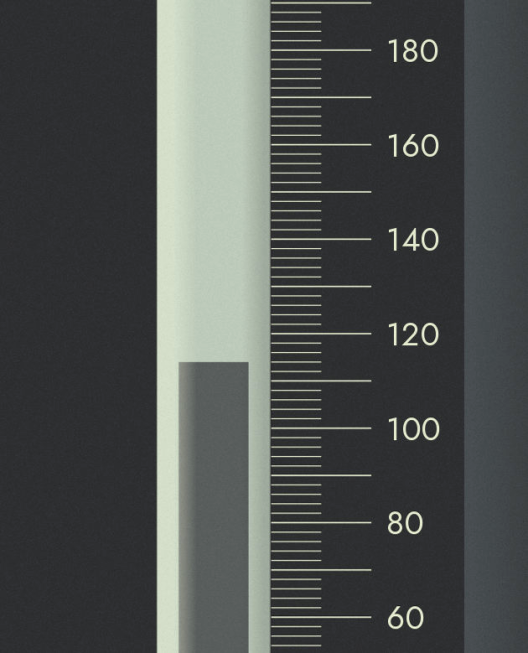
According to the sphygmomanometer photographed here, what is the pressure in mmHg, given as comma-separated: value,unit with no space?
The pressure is 114,mmHg
